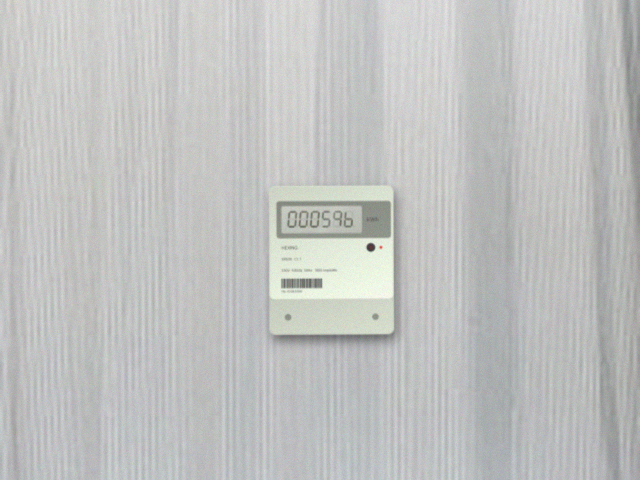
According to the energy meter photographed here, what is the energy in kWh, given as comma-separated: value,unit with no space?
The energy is 596,kWh
